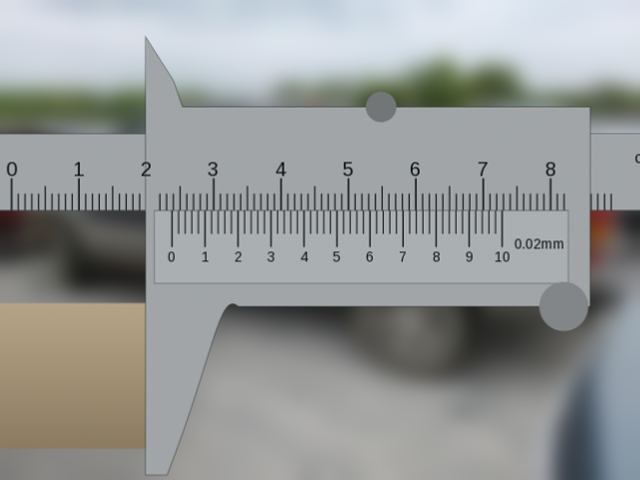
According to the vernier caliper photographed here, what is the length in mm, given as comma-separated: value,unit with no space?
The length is 23.8,mm
